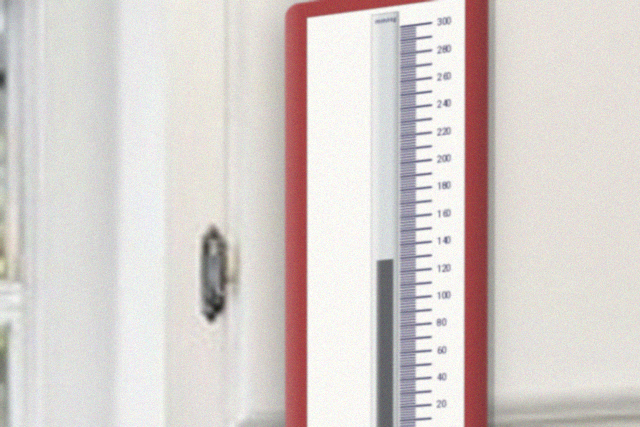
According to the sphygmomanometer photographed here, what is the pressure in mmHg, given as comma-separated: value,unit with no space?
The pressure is 130,mmHg
